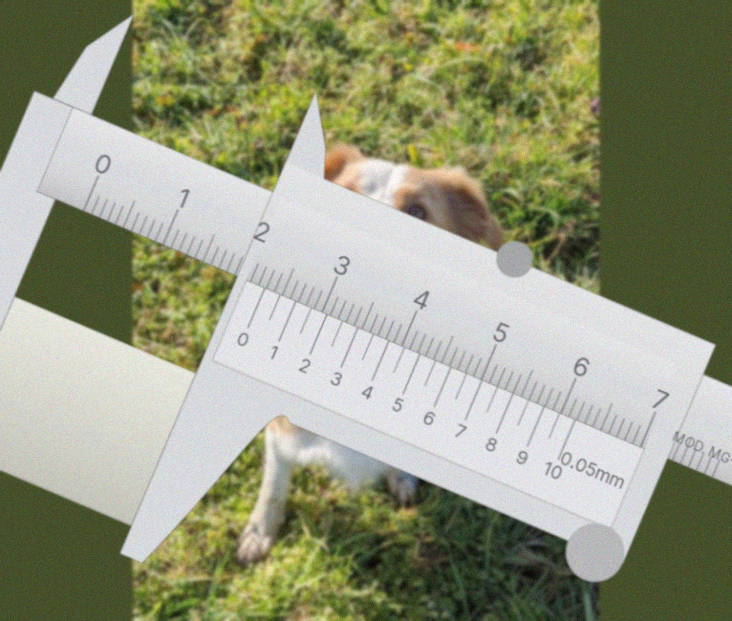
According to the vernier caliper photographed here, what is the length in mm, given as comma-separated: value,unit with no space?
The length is 22.8,mm
